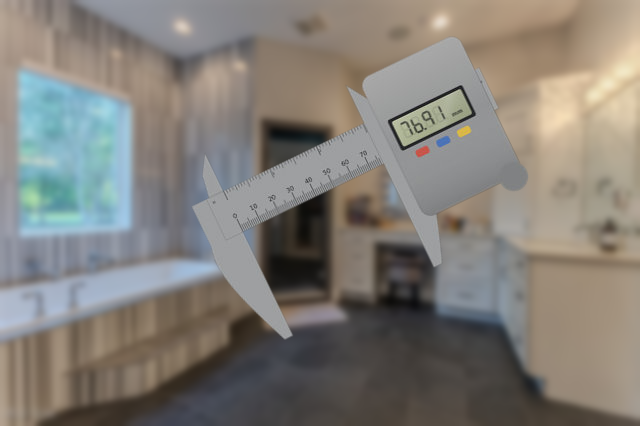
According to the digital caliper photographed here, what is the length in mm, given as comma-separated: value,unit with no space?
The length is 76.91,mm
